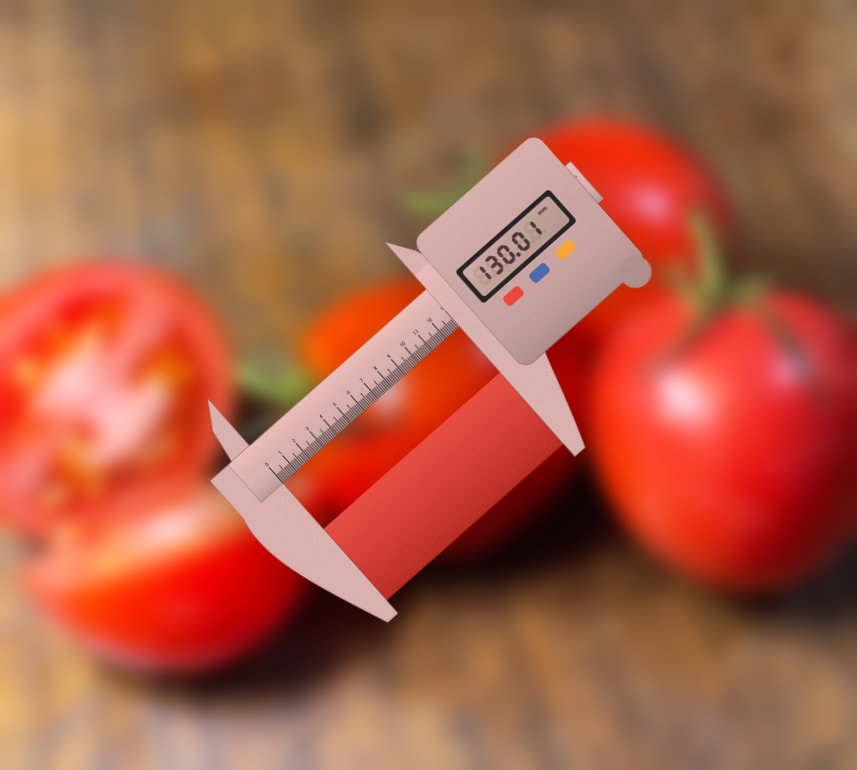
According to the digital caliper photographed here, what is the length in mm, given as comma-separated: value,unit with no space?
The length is 130.01,mm
